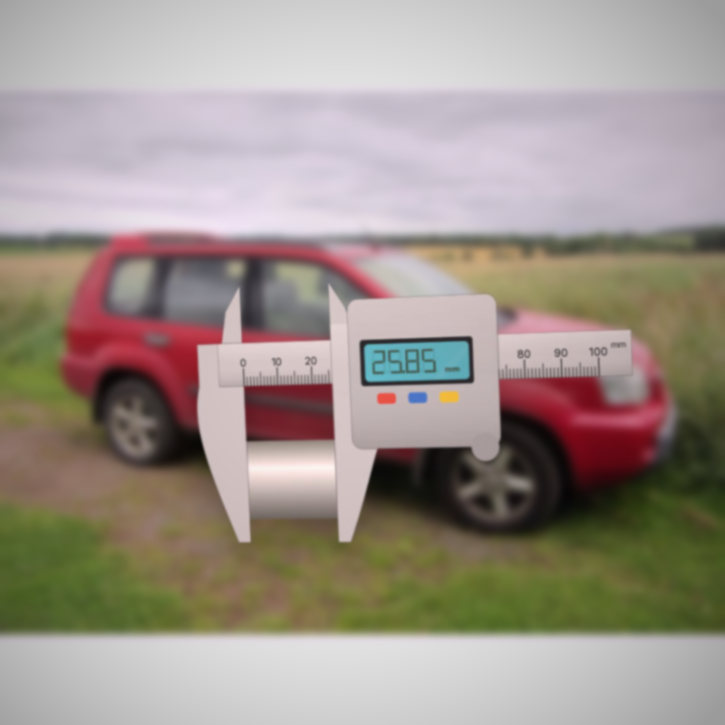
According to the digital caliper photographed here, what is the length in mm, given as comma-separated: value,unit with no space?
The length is 25.85,mm
